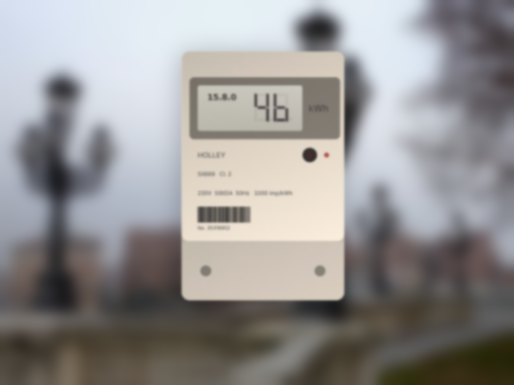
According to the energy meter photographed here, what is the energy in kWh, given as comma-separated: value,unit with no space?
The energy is 46,kWh
